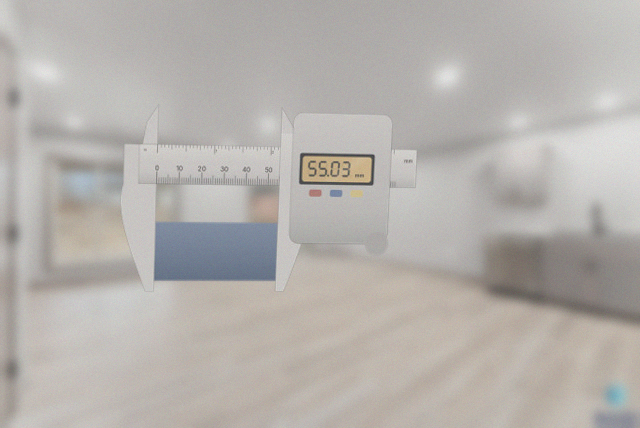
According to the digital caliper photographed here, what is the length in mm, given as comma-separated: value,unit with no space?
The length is 55.03,mm
